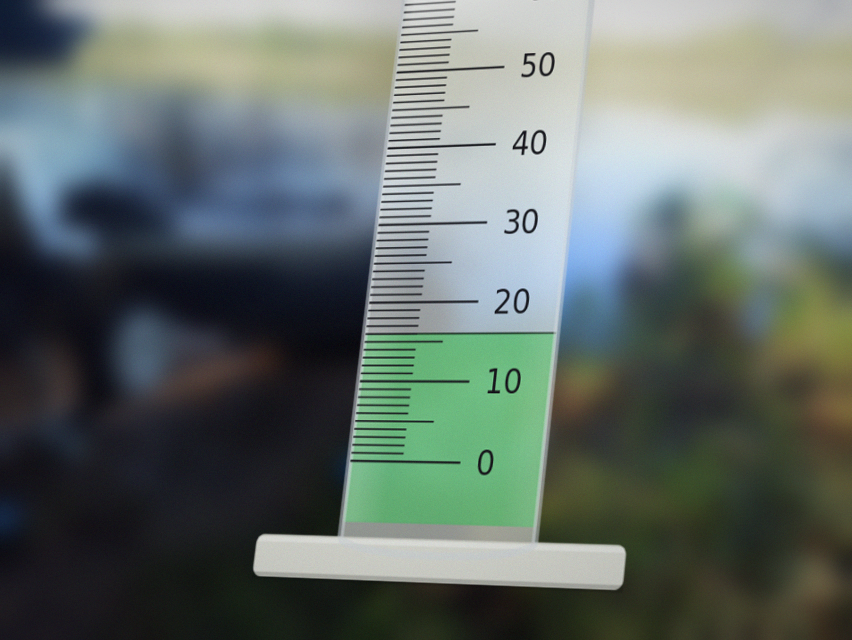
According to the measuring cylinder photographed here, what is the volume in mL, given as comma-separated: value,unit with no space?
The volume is 16,mL
